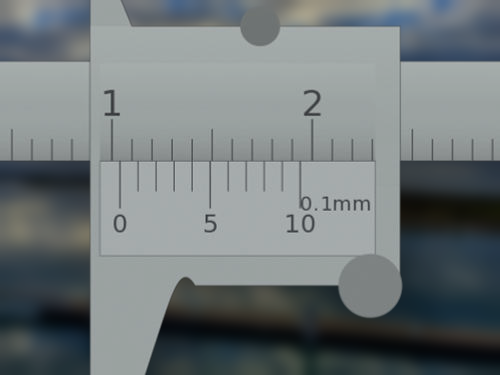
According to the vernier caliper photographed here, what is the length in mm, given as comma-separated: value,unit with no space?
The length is 10.4,mm
